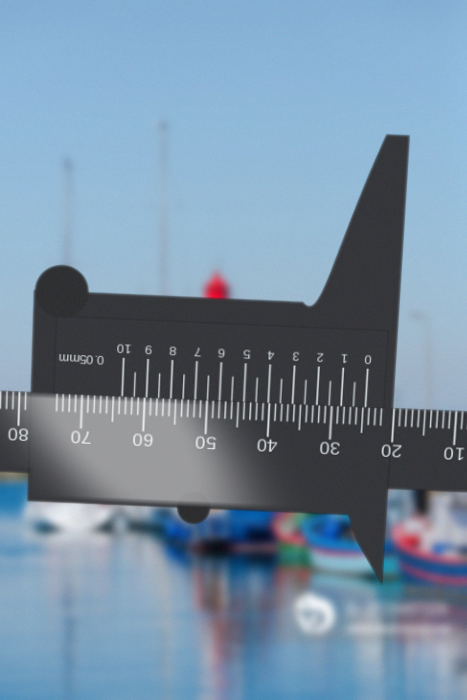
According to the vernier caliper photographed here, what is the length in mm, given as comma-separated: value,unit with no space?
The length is 24.6,mm
